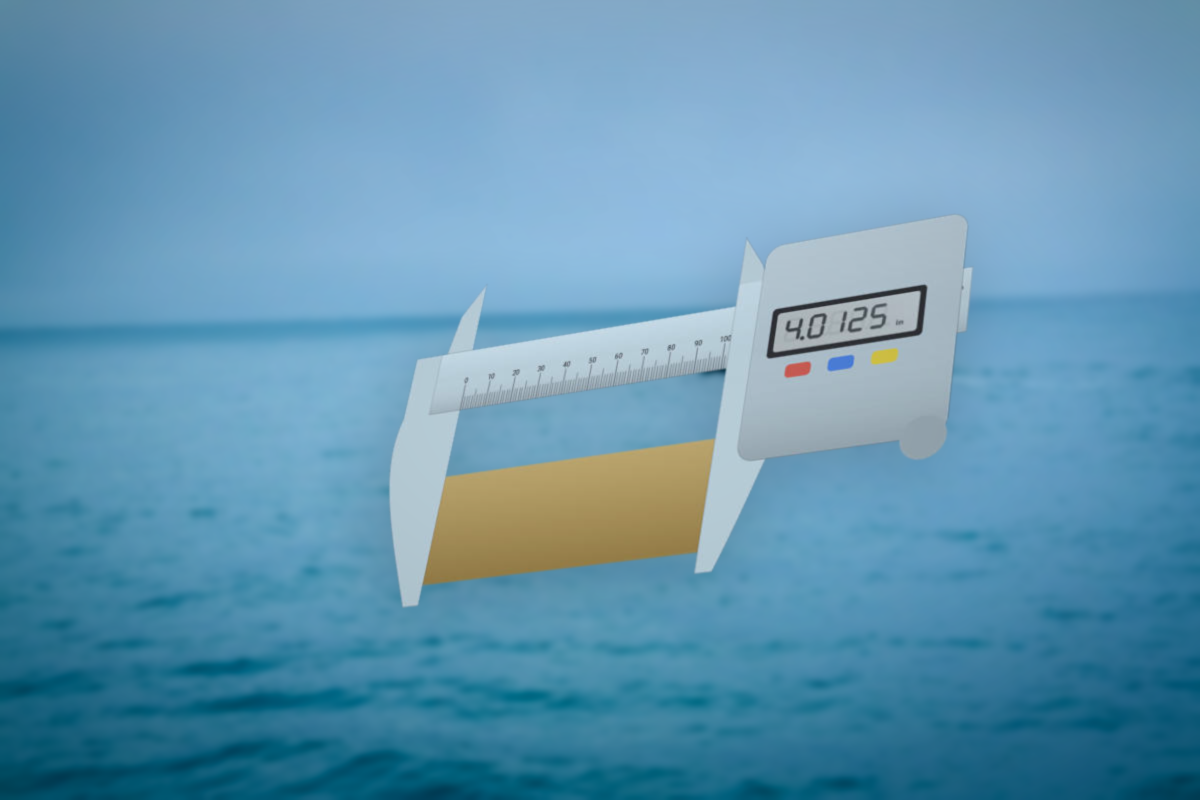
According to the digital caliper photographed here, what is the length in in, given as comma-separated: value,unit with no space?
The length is 4.0125,in
